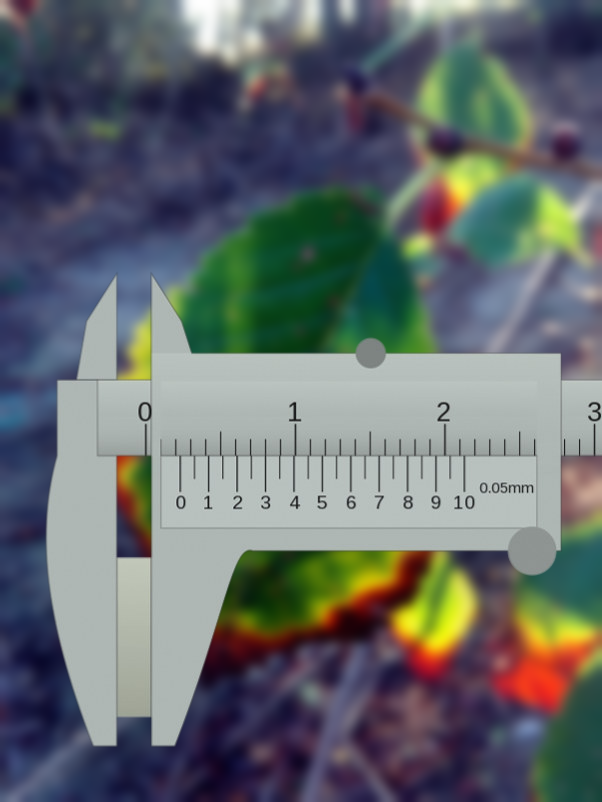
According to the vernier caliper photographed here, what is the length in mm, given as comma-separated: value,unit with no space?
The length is 2.3,mm
